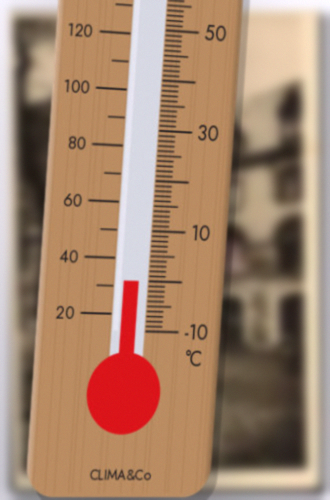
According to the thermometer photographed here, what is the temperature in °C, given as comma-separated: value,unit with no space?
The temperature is 0,°C
